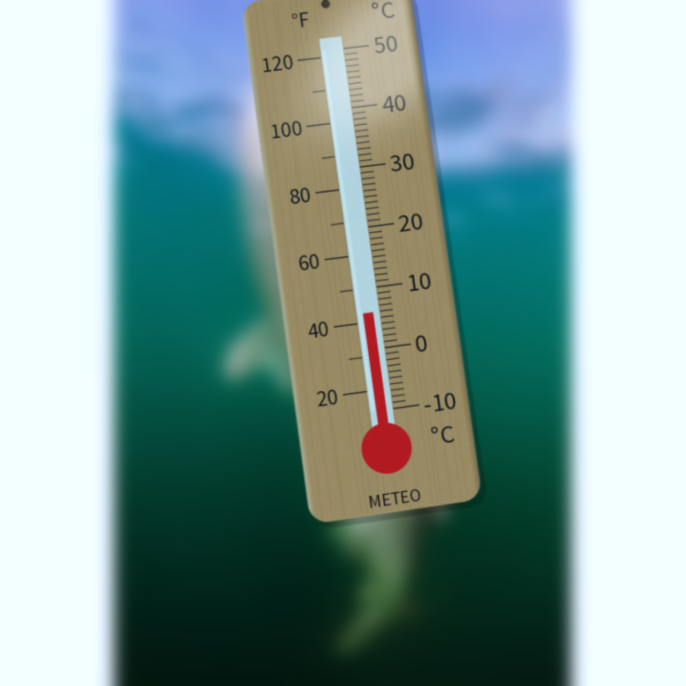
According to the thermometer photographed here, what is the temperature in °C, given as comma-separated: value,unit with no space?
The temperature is 6,°C
